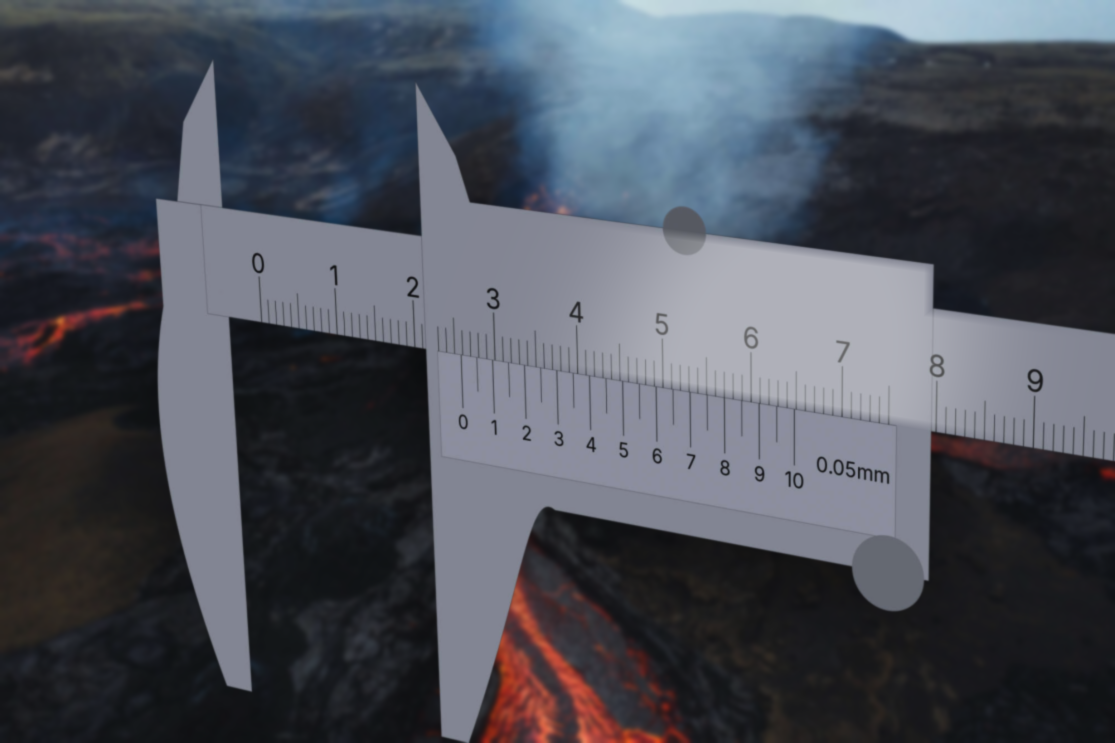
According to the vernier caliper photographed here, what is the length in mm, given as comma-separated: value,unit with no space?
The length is 25.8,mm
